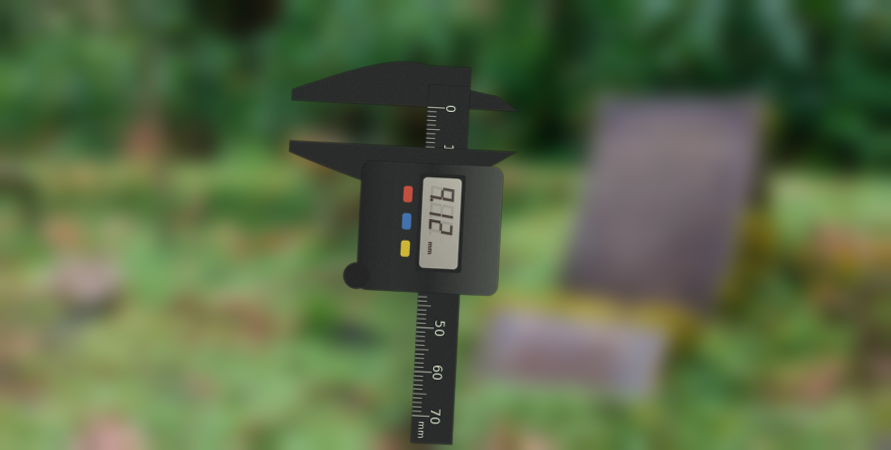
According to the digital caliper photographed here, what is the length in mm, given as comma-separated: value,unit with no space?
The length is 9.12,mm
